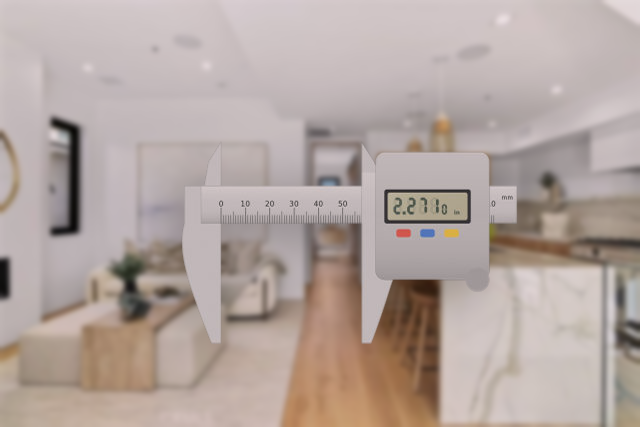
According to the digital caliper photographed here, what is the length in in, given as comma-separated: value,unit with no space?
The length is 2.2710,in
